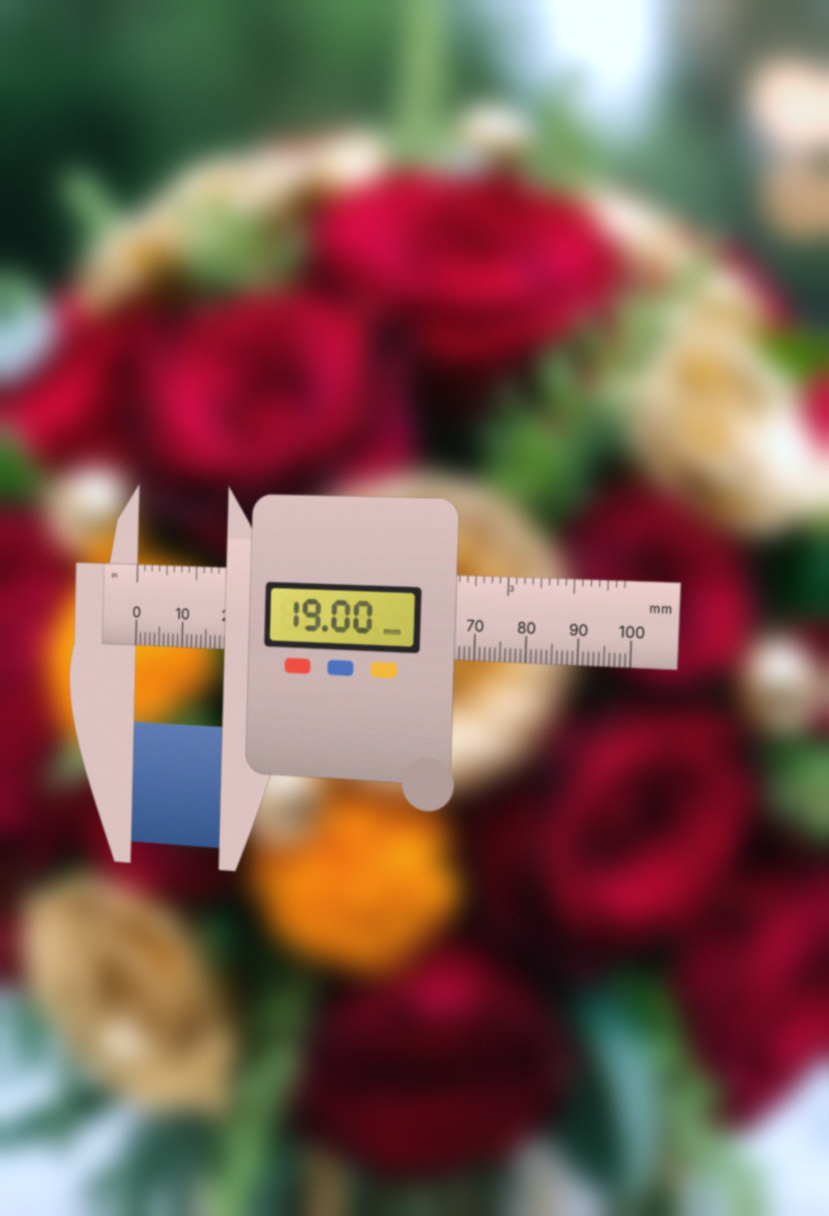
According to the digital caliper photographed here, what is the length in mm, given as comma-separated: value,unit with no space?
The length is 19.00,mm
